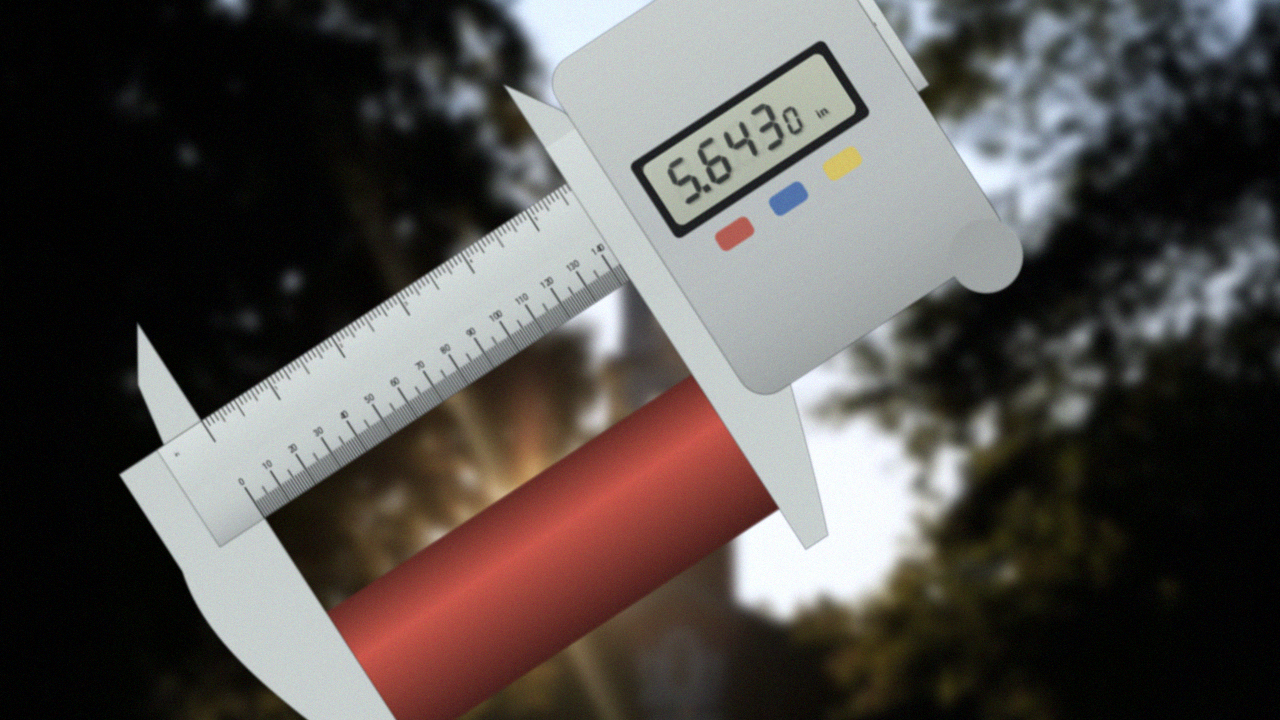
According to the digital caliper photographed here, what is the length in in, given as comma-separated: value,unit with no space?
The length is 5.6430,in
